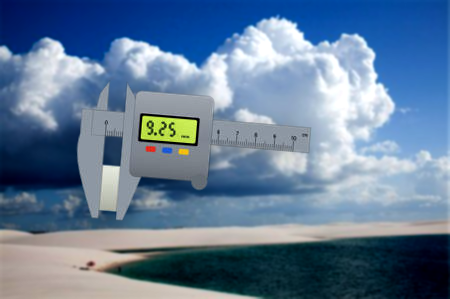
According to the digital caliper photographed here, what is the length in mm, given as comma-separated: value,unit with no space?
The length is 9.25,mm
